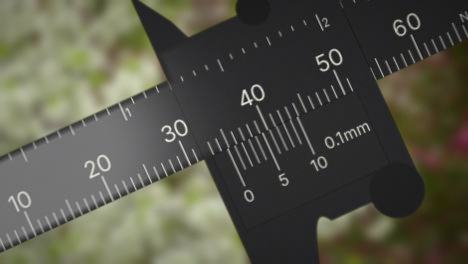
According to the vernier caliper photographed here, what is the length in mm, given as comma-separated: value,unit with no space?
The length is 34.8,mm
